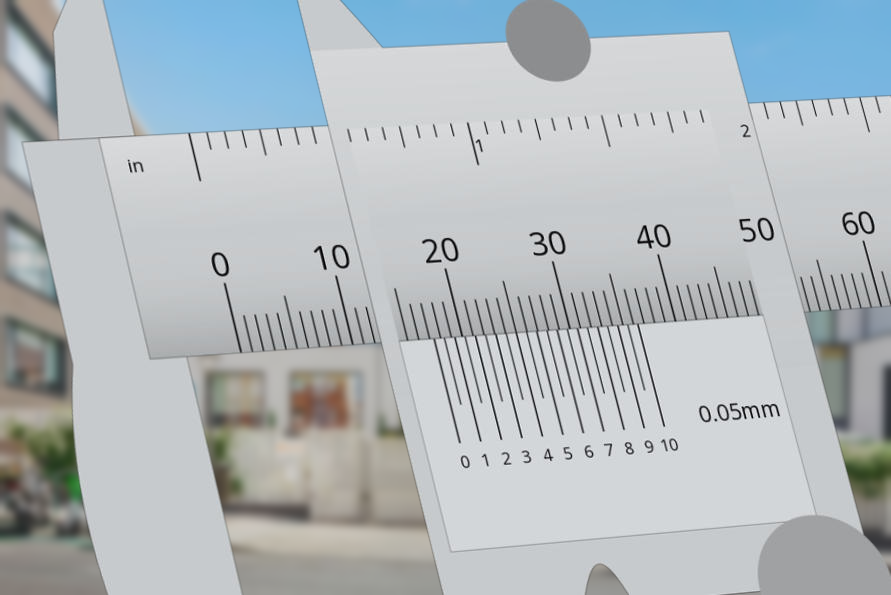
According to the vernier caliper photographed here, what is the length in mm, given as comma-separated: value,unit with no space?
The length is 17.4,mm
